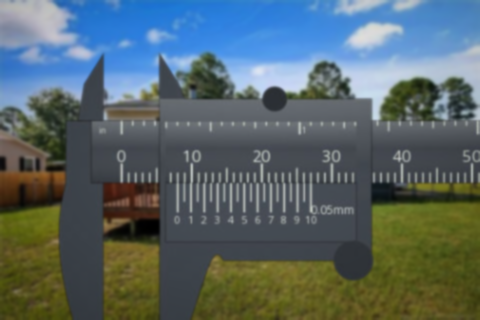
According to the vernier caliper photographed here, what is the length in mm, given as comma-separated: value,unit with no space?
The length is 8.0,mm
